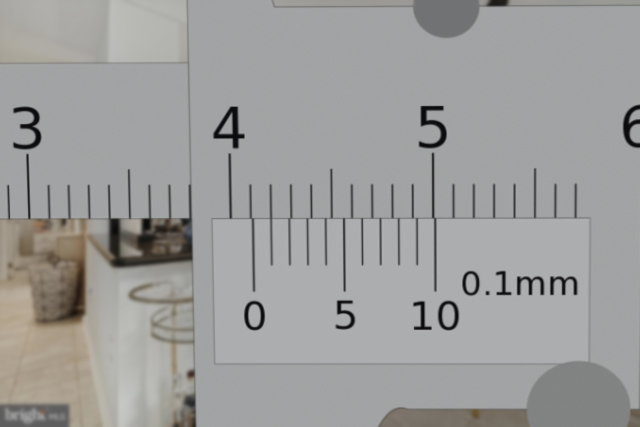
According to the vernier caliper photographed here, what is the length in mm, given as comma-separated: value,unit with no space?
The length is 41.1,mm
